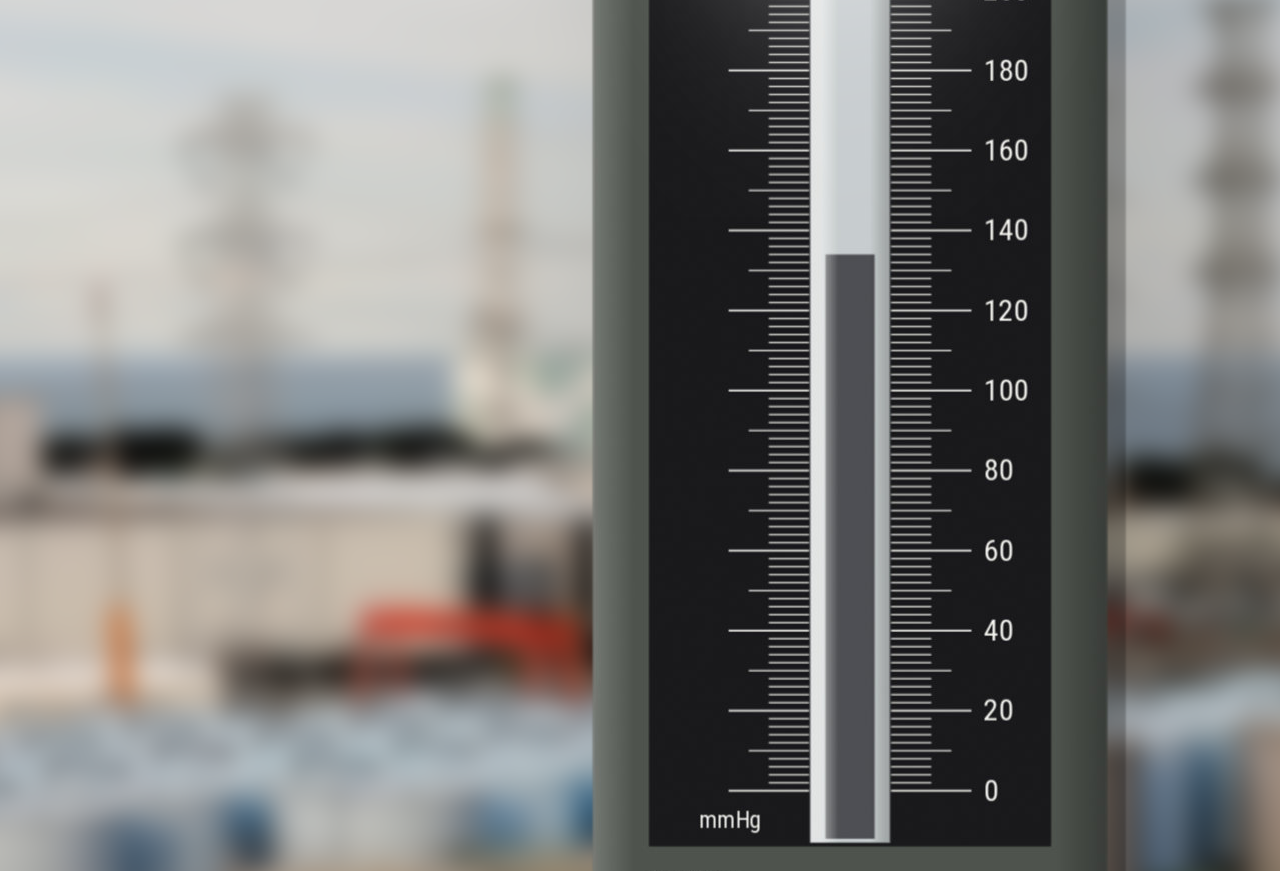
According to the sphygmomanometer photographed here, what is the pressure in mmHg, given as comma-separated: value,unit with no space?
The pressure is 134,mmHg
